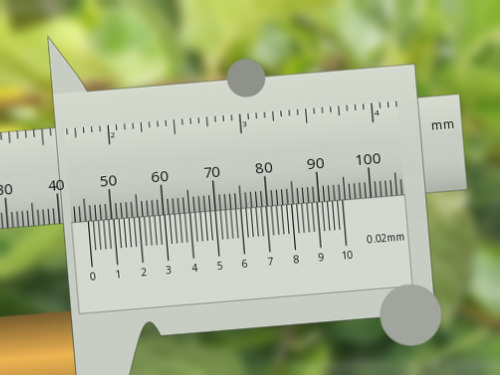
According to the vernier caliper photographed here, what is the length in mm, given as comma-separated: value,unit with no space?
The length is 45.5,mm
